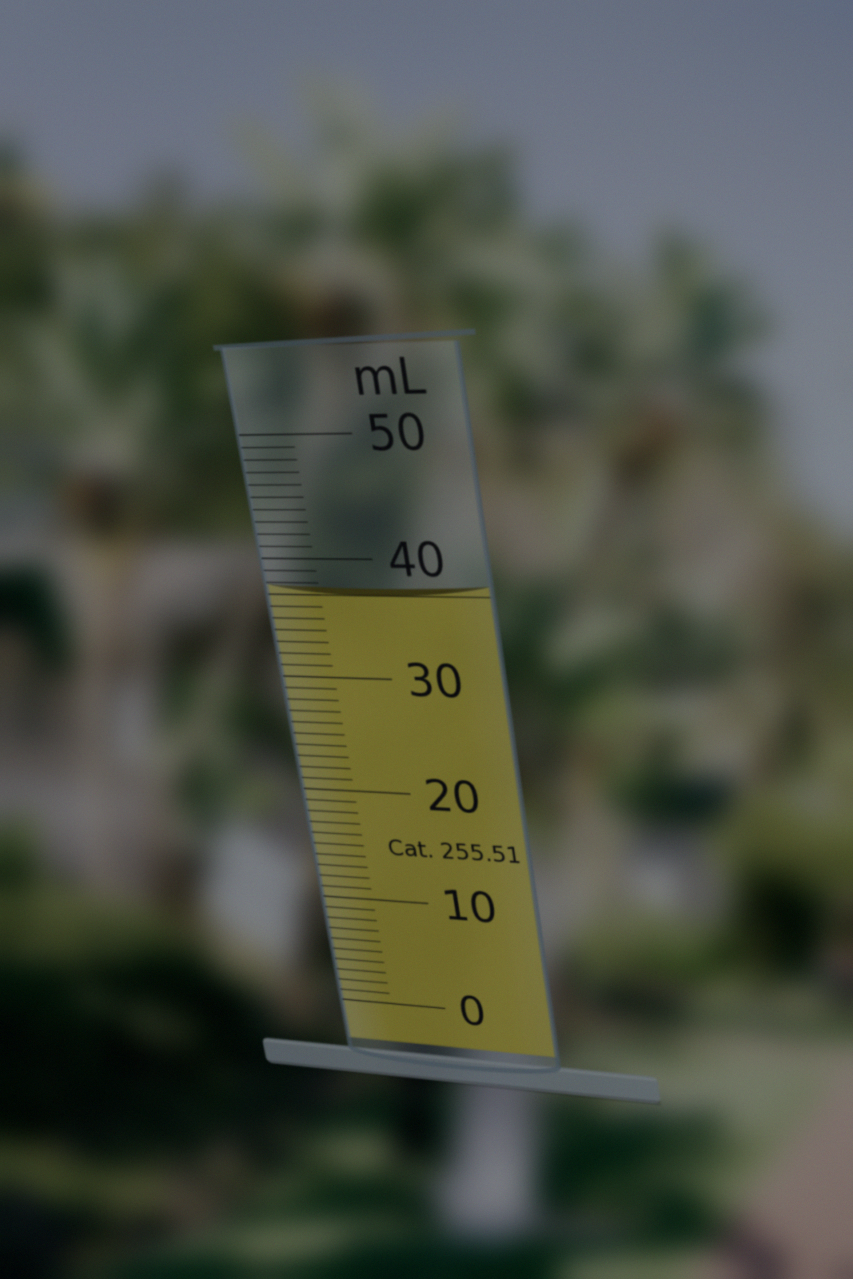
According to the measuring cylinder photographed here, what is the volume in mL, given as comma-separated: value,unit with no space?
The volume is 37,mL
